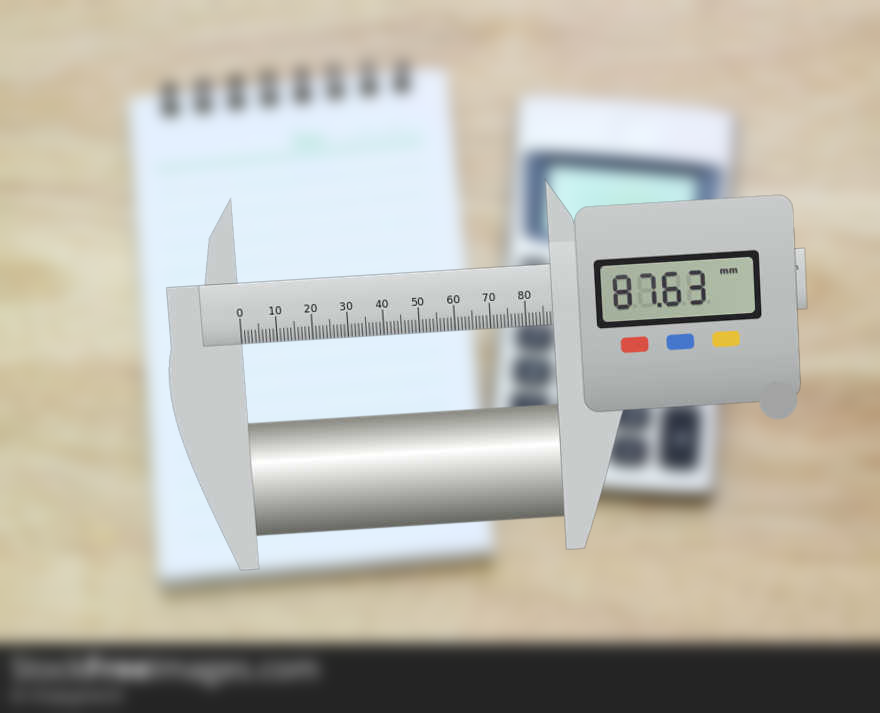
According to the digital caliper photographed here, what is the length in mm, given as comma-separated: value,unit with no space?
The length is 87.63,mm
